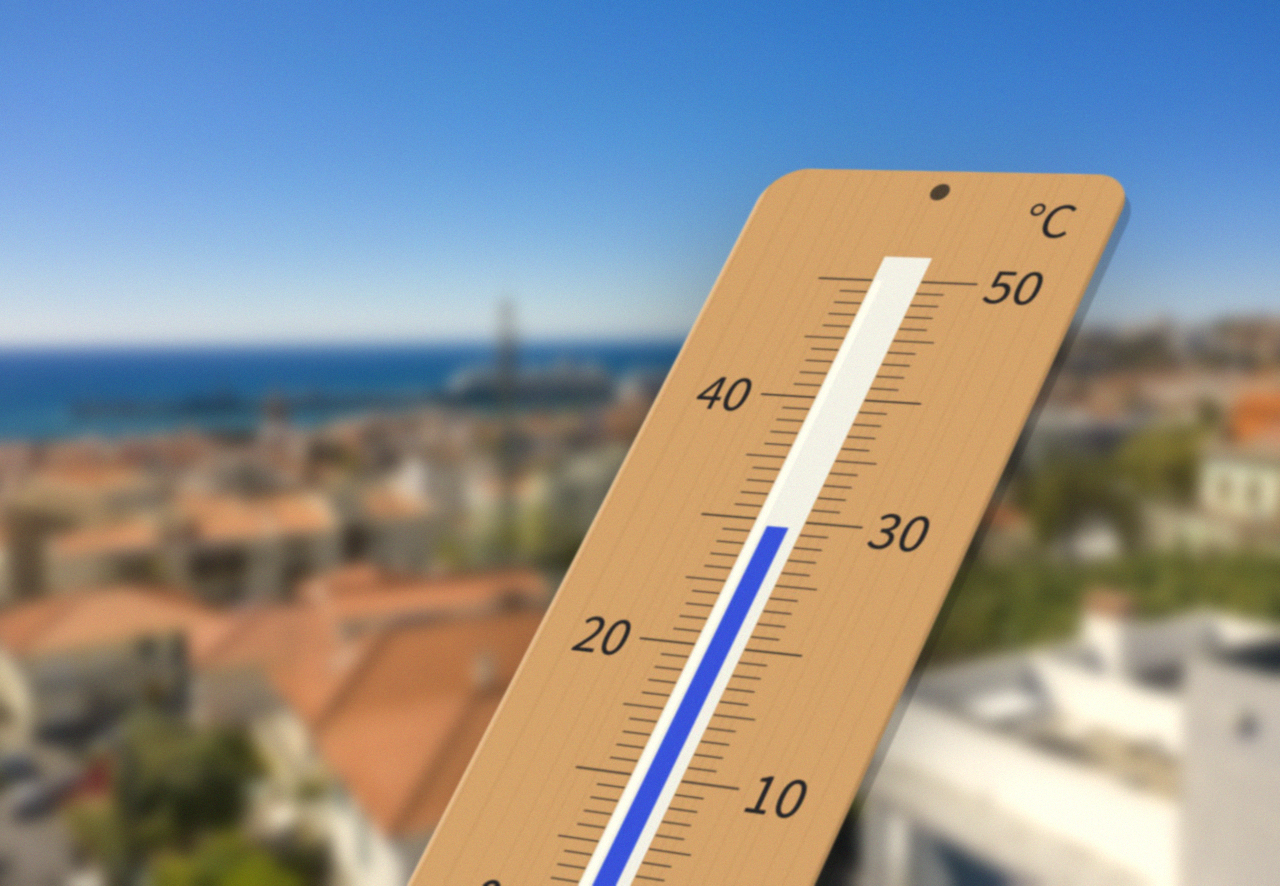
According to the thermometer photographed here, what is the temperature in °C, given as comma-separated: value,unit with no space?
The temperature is 29.5,°C
